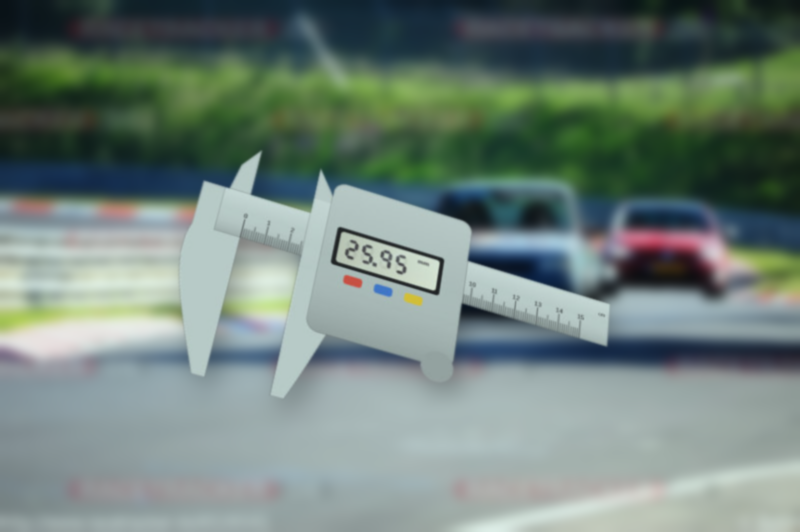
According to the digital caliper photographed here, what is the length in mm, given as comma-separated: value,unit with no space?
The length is 25.95,mm
